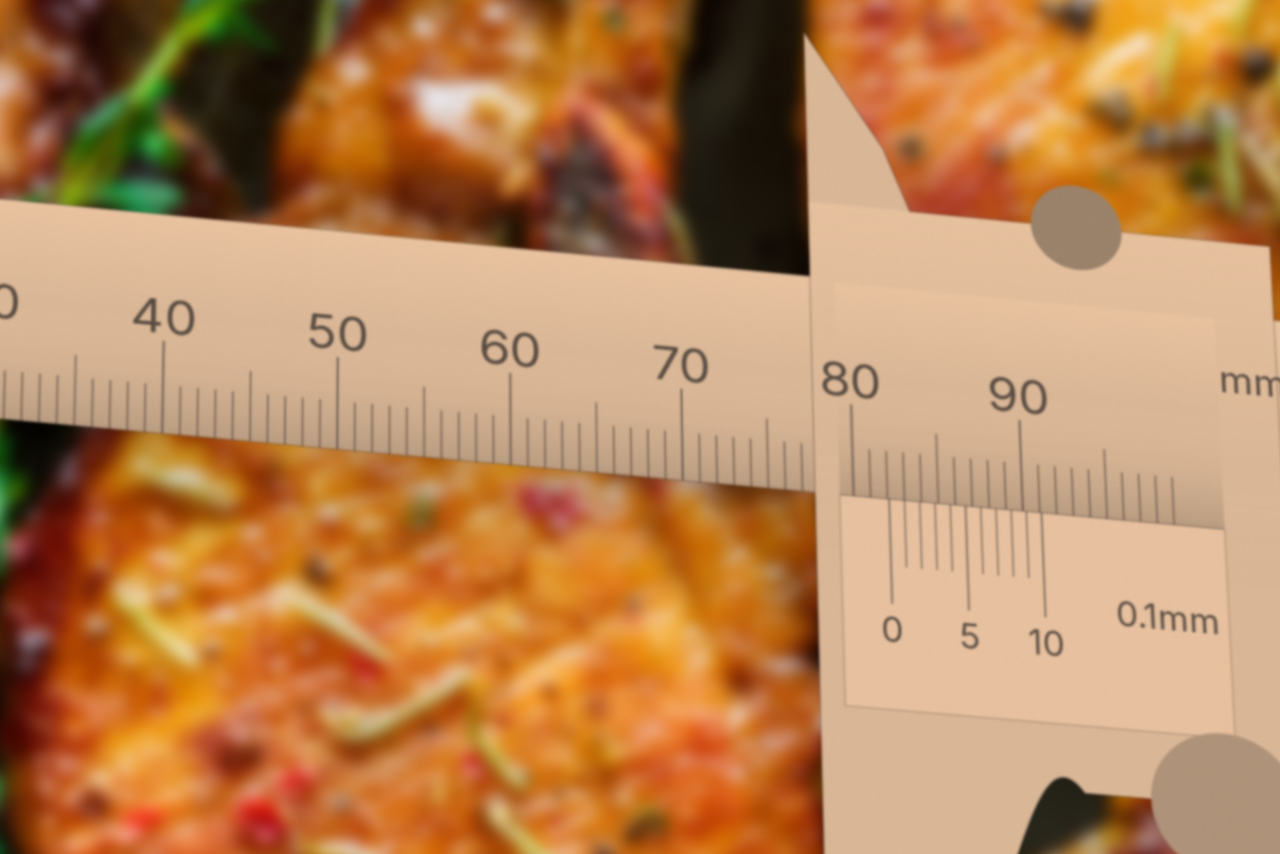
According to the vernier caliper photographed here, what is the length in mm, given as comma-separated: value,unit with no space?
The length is 82.1,mm
